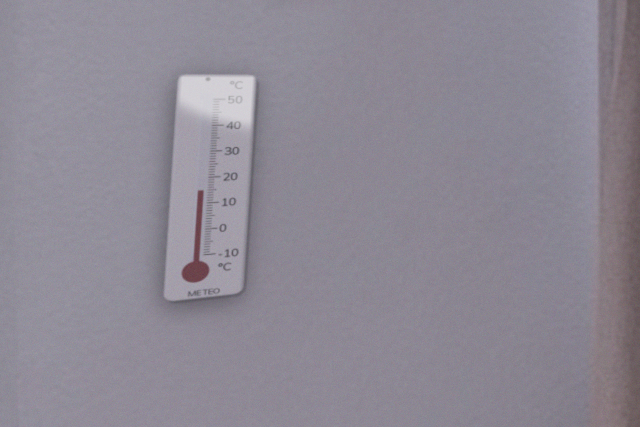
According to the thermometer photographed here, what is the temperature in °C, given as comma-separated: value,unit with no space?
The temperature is 15,°C
